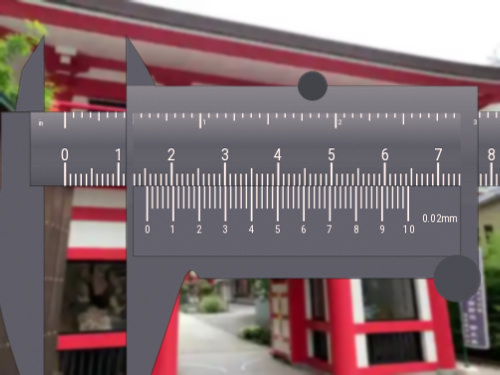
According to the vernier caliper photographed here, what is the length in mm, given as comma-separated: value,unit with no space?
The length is 15.4,mm
